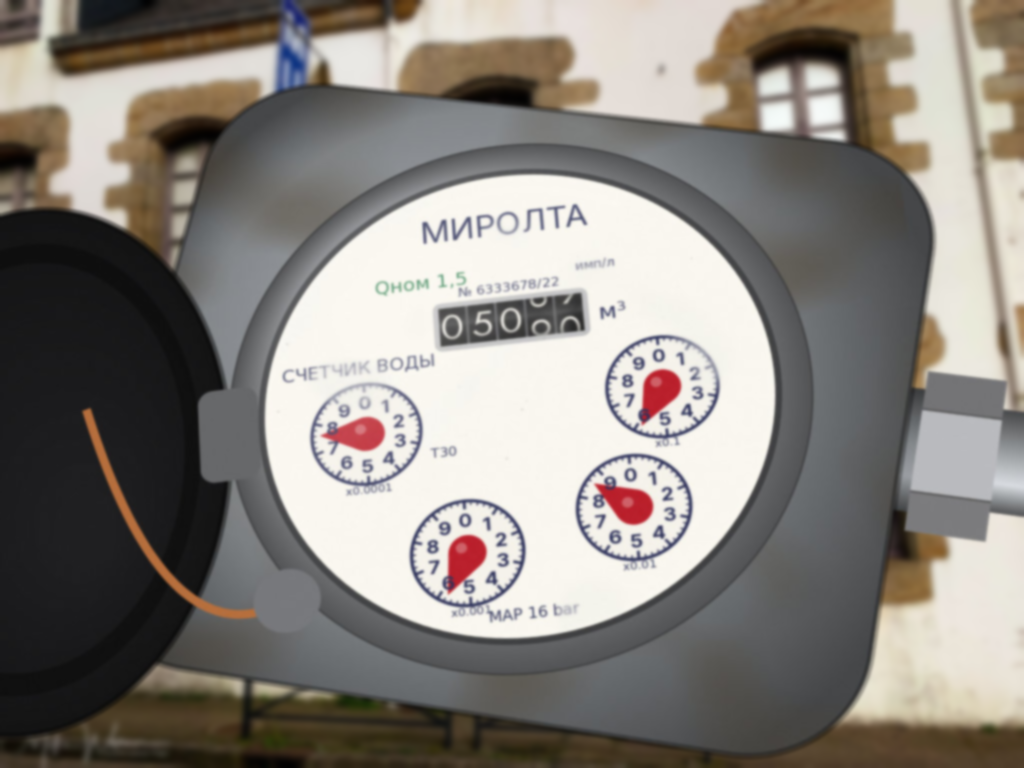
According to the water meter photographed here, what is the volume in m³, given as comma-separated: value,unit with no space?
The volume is 5089.5857,m³
